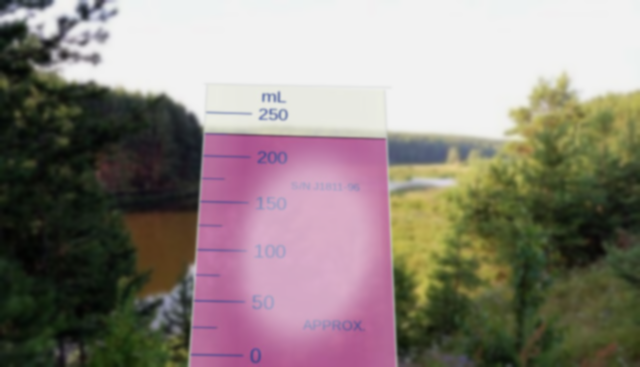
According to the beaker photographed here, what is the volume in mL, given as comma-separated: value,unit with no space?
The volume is 225,mL
